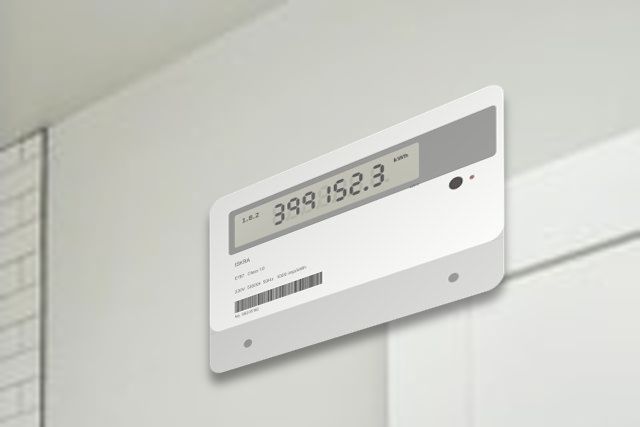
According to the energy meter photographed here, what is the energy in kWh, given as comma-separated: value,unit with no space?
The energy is 399152.3,kWh
